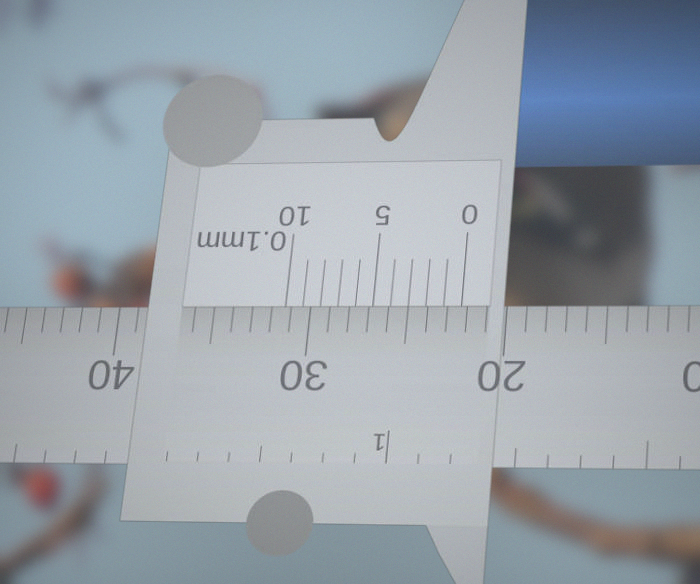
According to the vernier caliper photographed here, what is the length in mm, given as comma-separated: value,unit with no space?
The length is 22.3,mm
